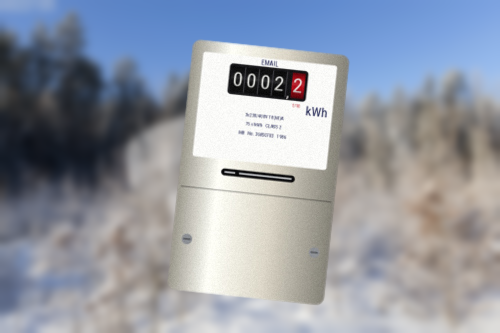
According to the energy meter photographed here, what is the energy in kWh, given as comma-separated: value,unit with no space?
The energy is 2.2,kWh
